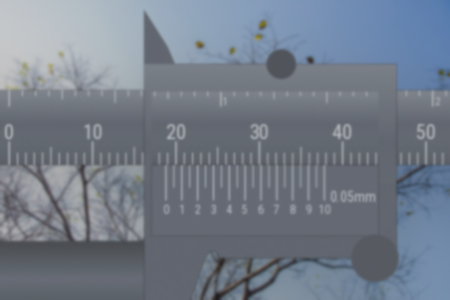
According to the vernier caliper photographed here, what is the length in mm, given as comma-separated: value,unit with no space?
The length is 18.8,mm
